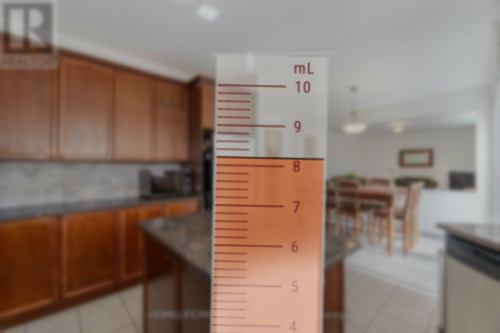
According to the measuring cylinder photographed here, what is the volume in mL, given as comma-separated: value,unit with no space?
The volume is 8.2,mL
